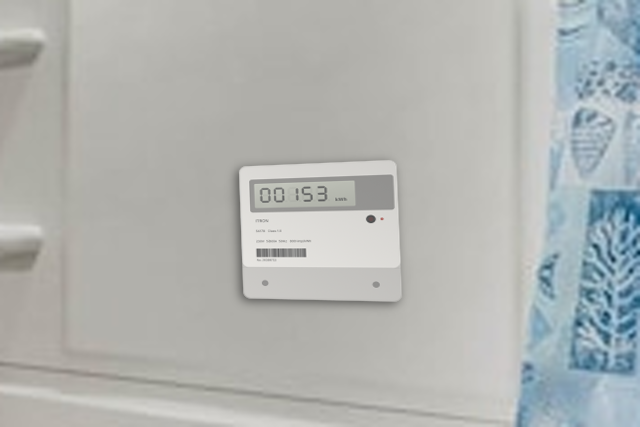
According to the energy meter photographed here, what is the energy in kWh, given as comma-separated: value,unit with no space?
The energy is 153,kWh
